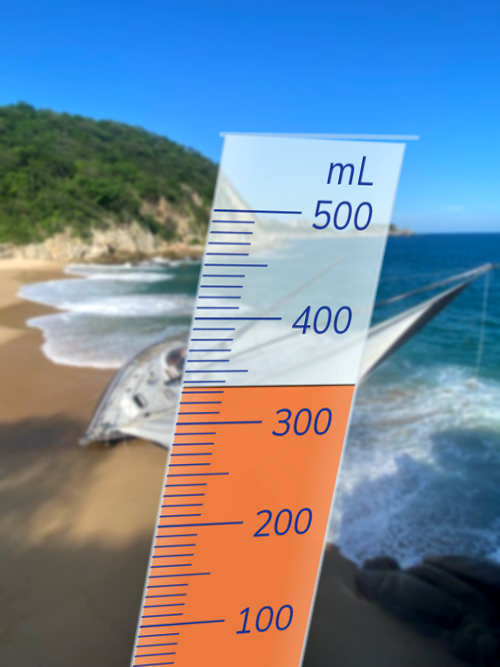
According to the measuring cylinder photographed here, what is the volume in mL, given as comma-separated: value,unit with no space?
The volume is 335,mL
